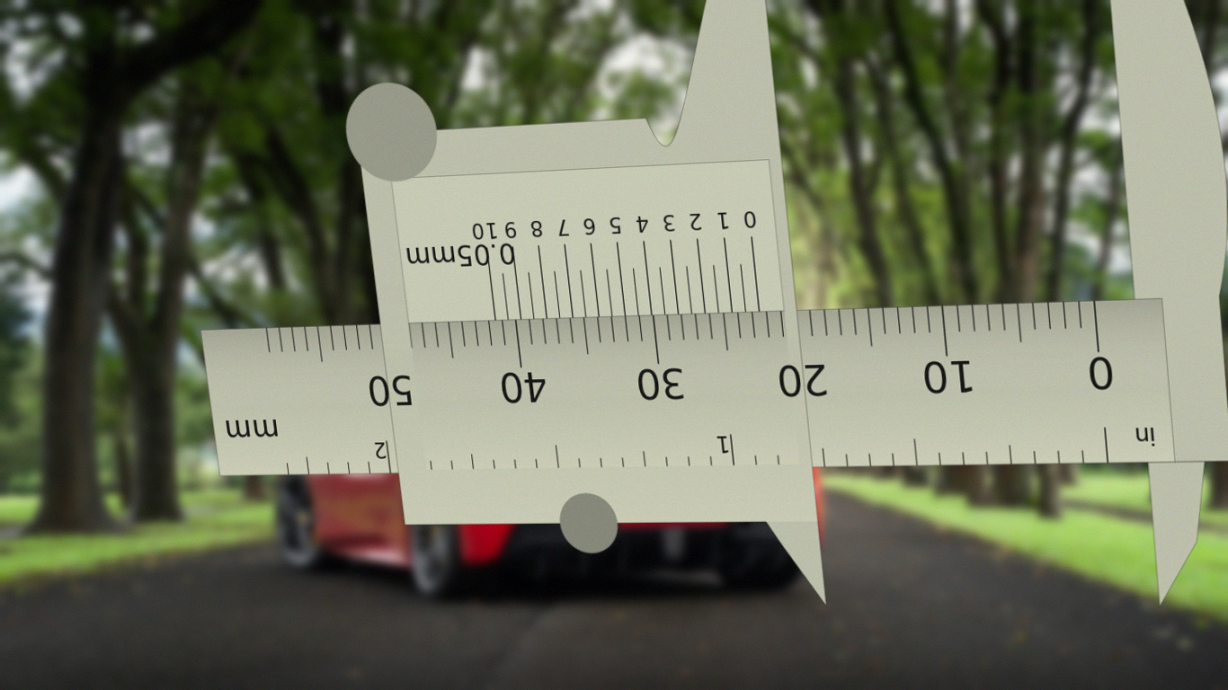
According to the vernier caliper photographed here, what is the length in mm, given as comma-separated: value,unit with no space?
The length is 22.5,mm
